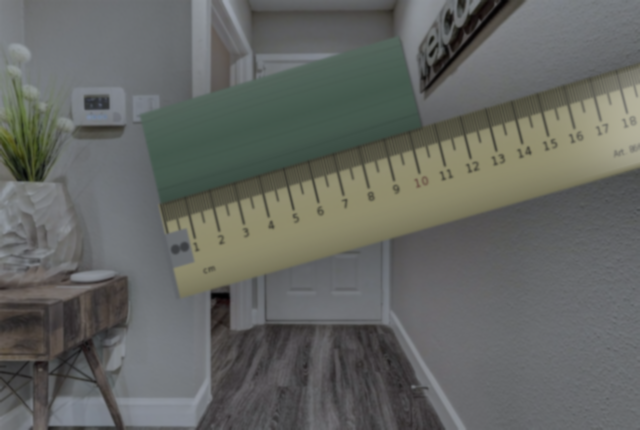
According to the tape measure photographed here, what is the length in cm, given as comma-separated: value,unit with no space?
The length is 10.5,cm
